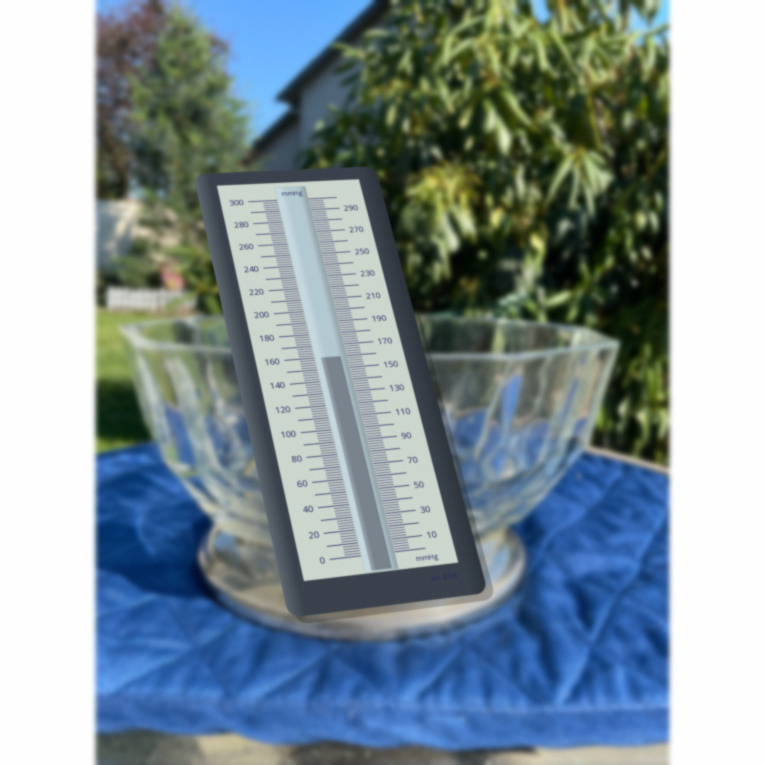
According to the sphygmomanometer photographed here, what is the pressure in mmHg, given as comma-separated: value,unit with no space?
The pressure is 160,mmHg
